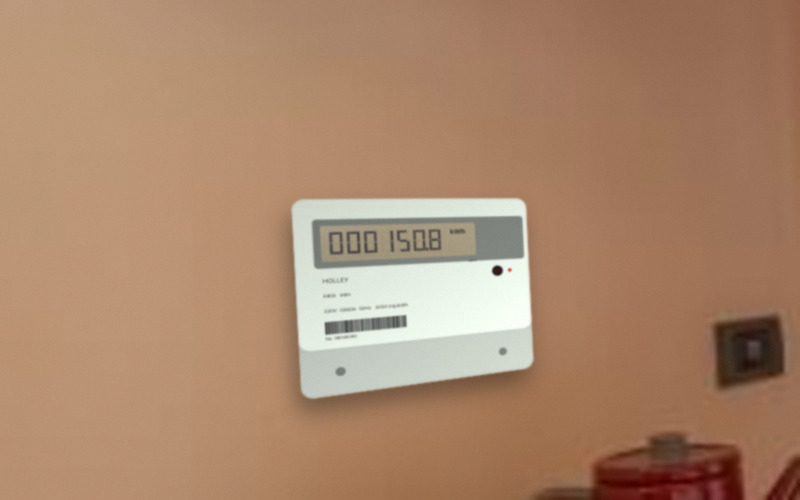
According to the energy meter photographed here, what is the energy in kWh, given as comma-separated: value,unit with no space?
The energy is 150.8,kWh
